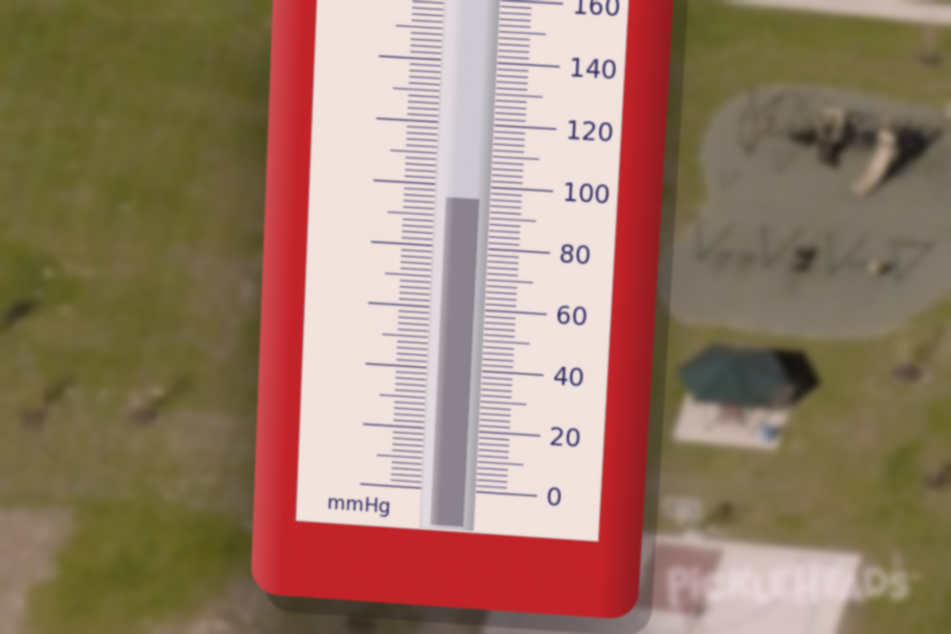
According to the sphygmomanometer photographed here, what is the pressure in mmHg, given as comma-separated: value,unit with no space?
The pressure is 96,mmHg
